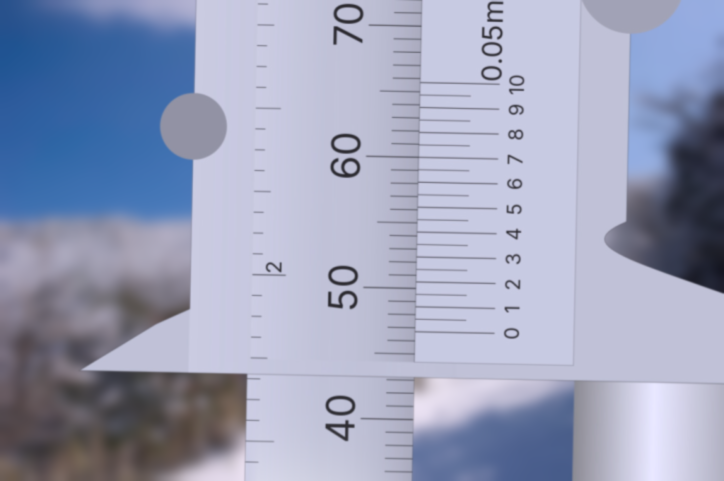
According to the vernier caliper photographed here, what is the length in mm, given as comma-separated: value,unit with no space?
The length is 46.7,mm
